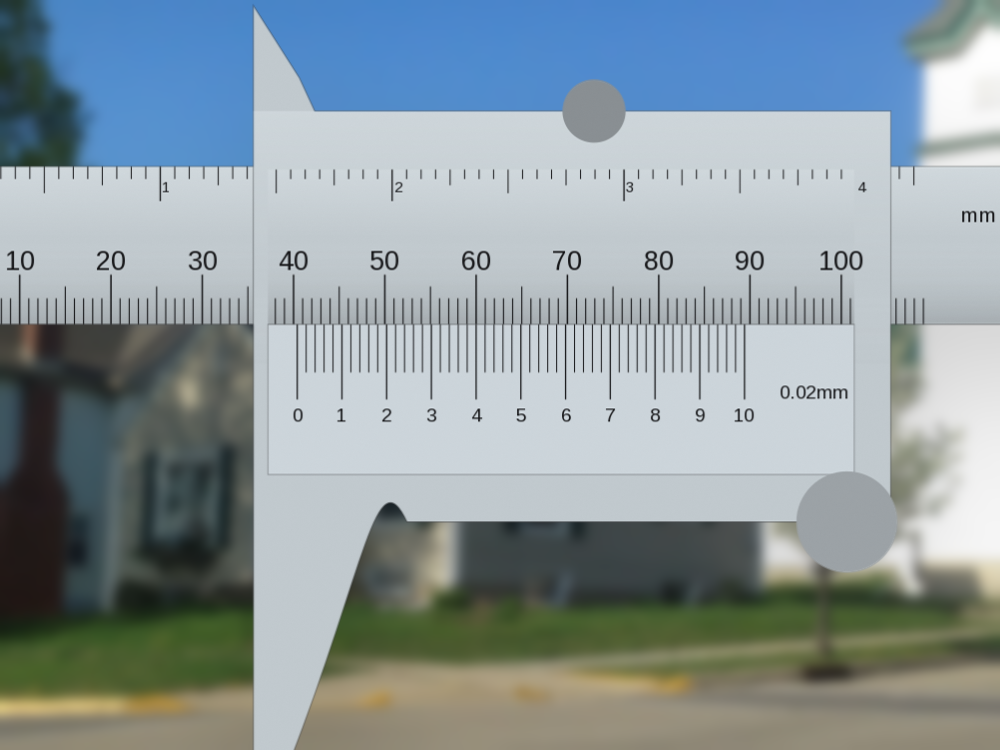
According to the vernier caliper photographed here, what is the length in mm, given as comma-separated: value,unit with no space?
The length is 40.4,mm
